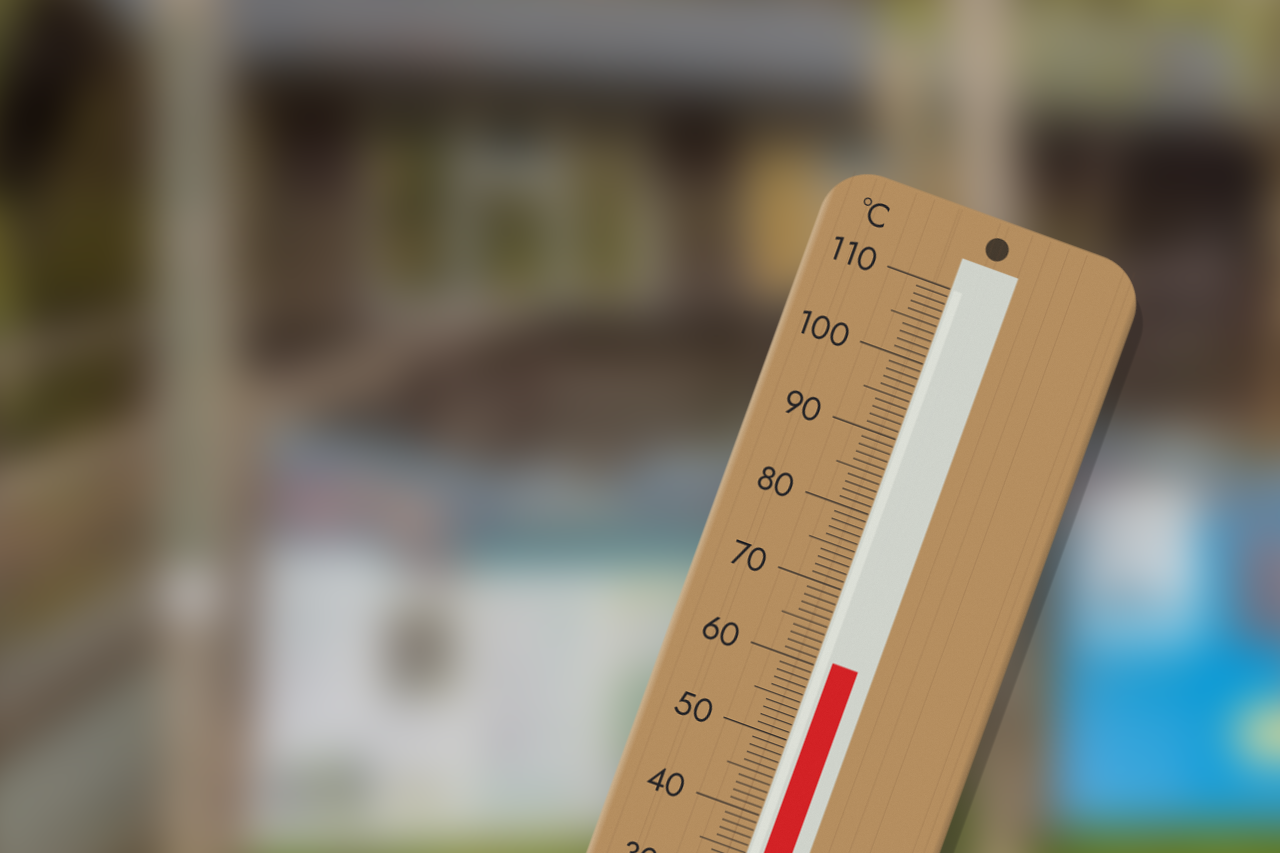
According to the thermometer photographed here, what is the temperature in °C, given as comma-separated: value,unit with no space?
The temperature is 61,°C
